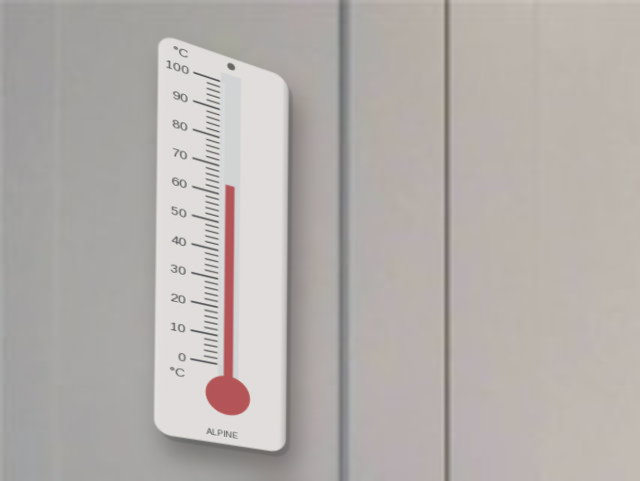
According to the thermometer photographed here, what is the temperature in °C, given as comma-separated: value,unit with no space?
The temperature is 64,°C
